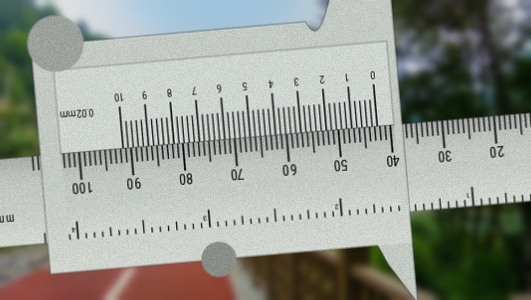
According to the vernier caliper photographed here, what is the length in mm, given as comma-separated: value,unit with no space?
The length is 42.5,mm
